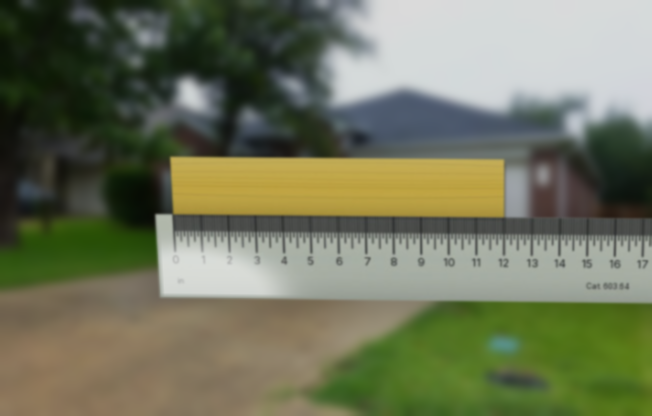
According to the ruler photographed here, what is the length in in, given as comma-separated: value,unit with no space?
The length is 12,in
